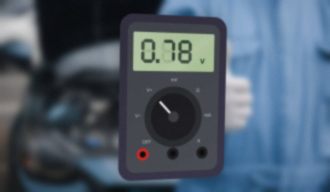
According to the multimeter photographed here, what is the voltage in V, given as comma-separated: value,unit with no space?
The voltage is 0.78,V
